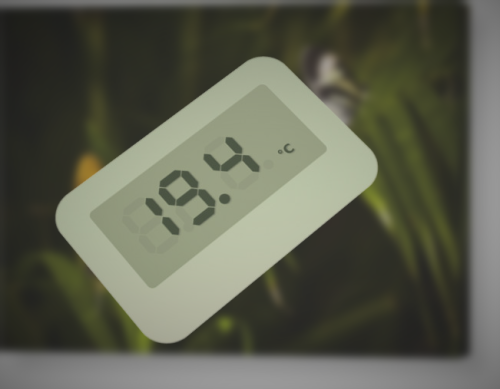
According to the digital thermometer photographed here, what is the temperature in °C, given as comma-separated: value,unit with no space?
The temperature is 19.4,°C
